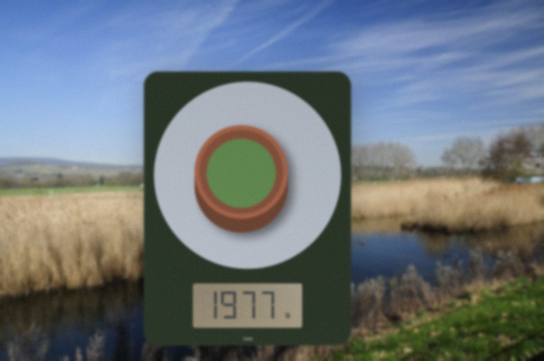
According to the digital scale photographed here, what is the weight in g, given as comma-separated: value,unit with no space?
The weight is 1977,g
